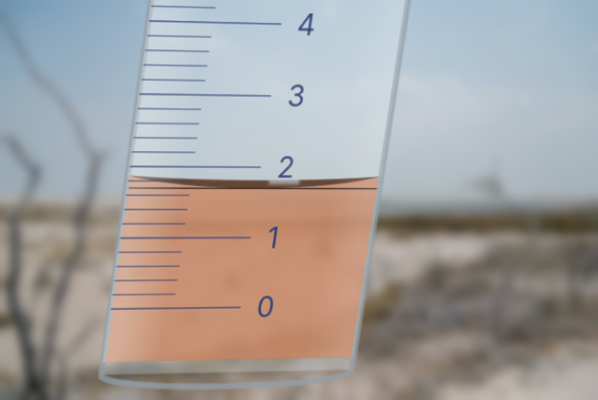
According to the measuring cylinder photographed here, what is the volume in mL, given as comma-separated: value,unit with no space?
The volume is 1.7,mL
